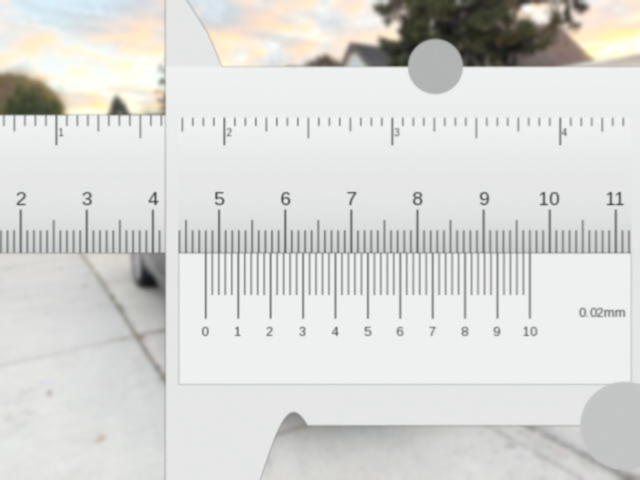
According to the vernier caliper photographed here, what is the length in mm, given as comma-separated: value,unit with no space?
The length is 48.0,mm
